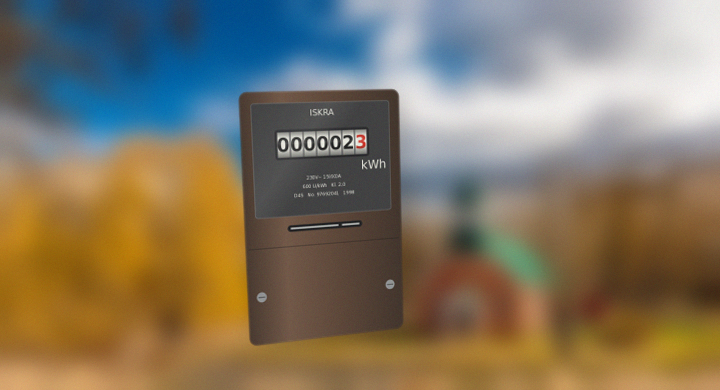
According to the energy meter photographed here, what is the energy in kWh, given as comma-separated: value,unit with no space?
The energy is 2.3,kWh
